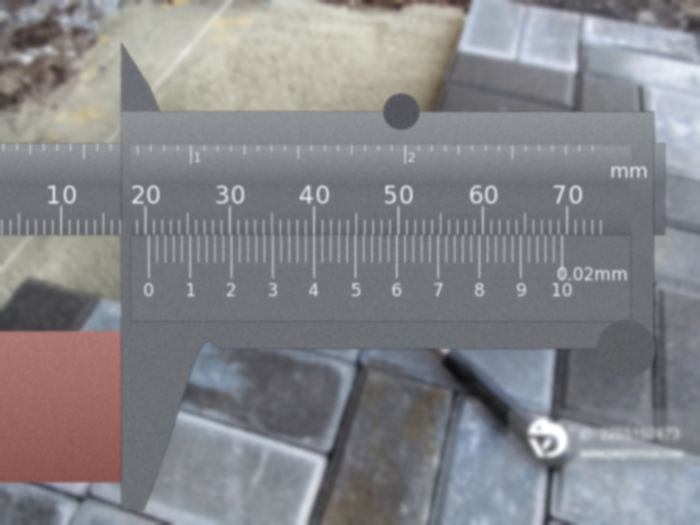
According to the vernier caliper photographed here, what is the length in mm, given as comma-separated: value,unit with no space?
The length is 20.4,mm
